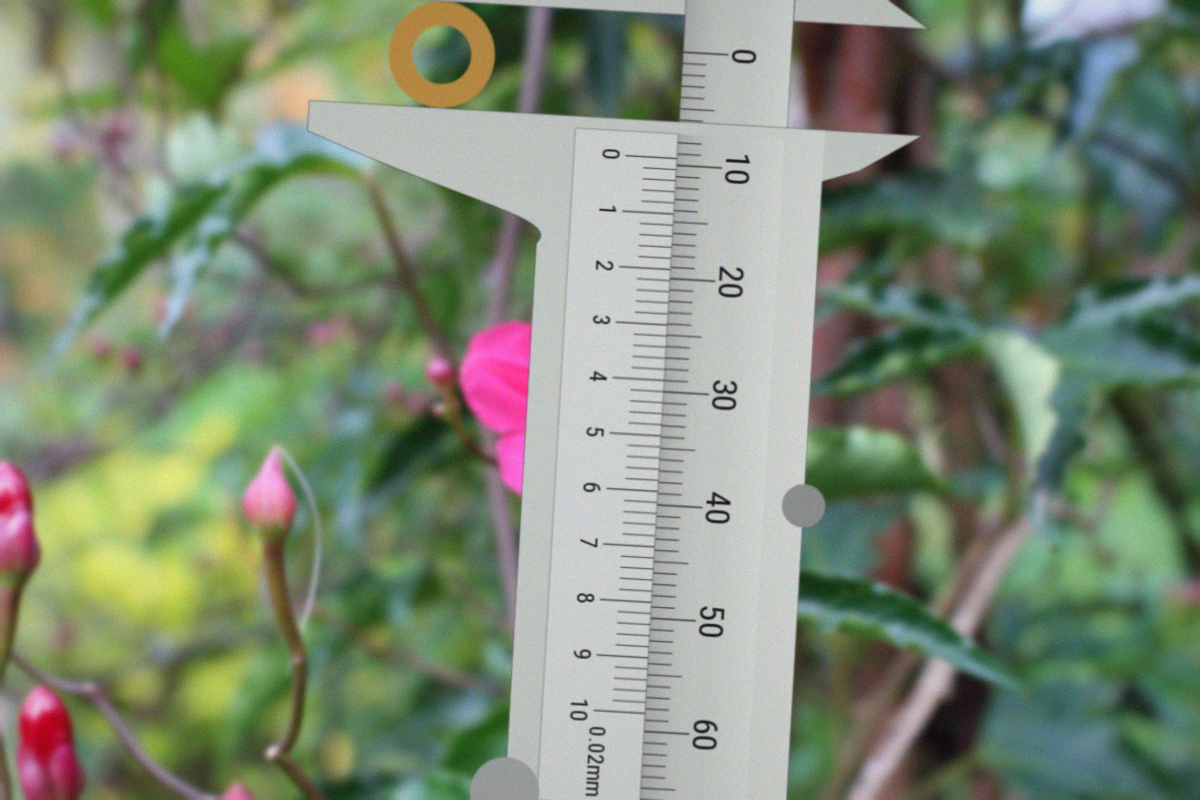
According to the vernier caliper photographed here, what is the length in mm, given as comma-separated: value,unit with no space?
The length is 9.4,mm
